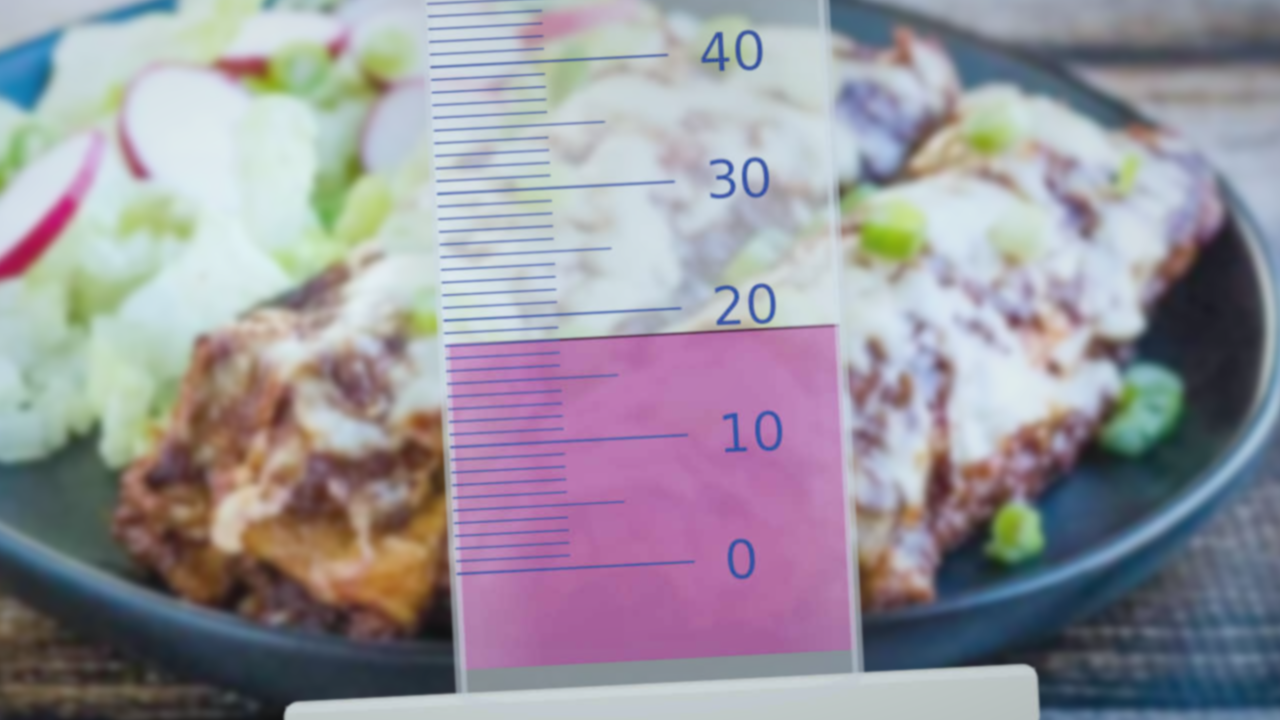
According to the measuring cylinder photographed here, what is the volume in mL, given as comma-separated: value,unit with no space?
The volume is 18,mL
